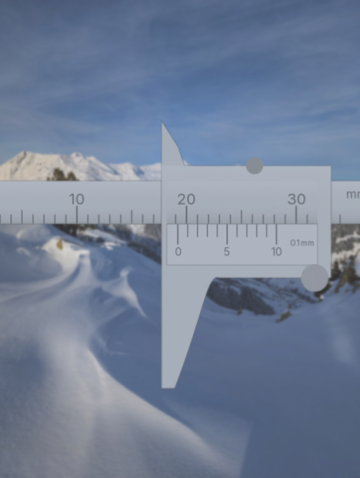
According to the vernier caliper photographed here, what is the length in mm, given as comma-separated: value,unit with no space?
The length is 19.2,mm
